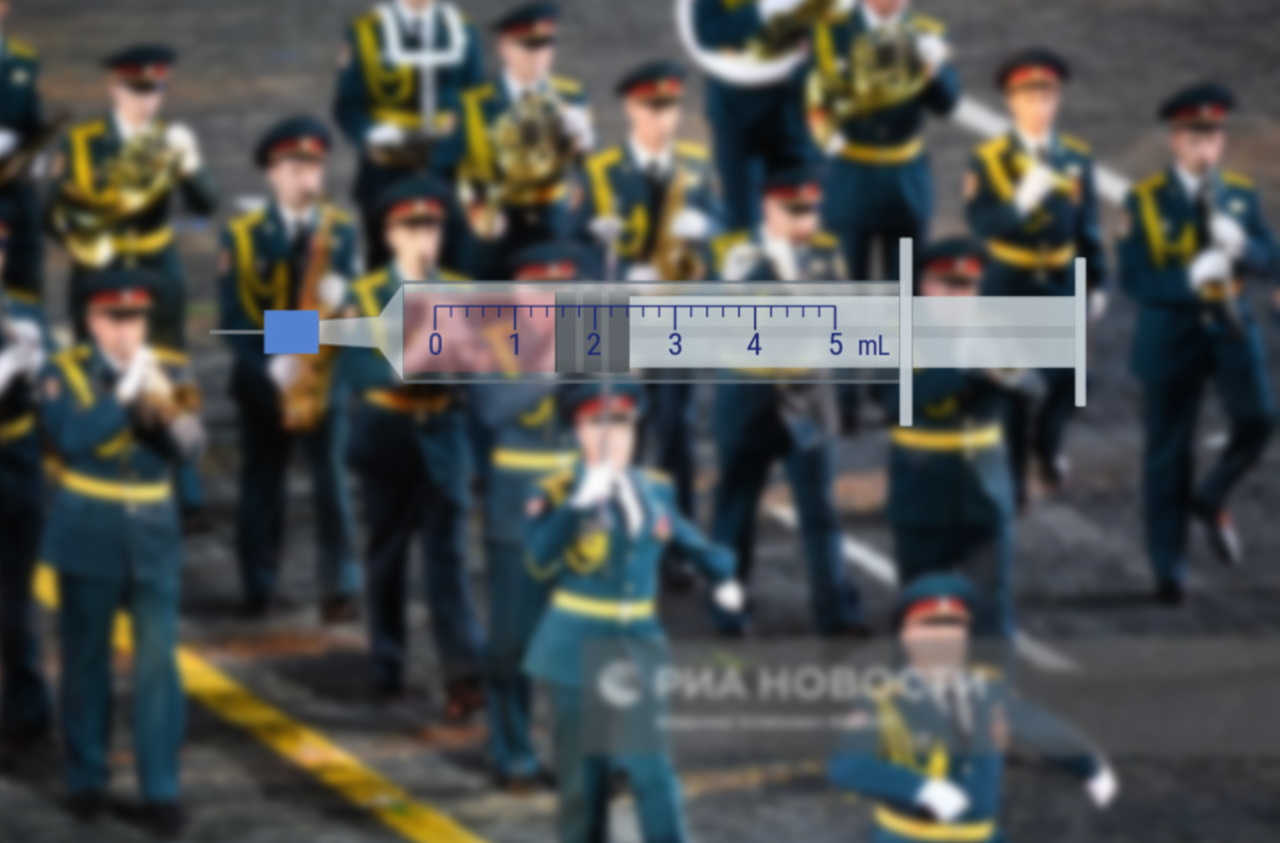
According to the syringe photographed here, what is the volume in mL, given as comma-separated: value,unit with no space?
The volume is 1.5,mL
